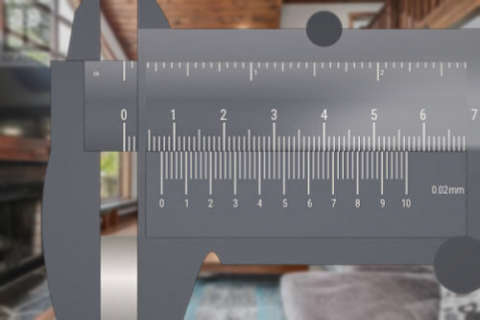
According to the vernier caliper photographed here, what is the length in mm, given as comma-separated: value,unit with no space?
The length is 7.5,mm
